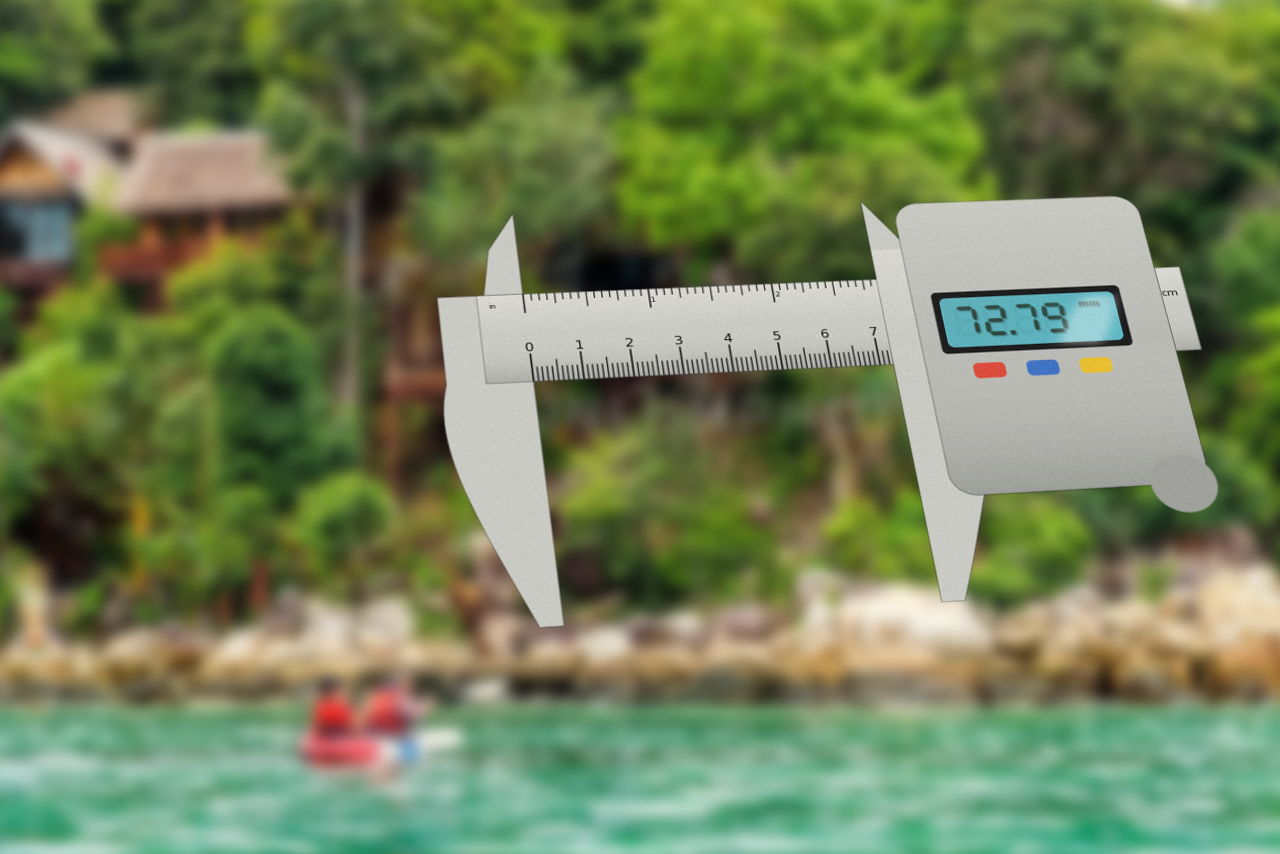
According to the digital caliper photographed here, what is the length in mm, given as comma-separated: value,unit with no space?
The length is 72.79,mm
